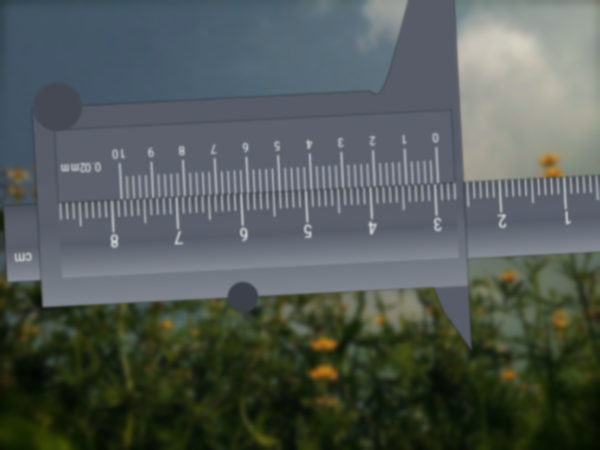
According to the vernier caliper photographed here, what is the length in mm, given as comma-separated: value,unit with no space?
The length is 29.5,mm
